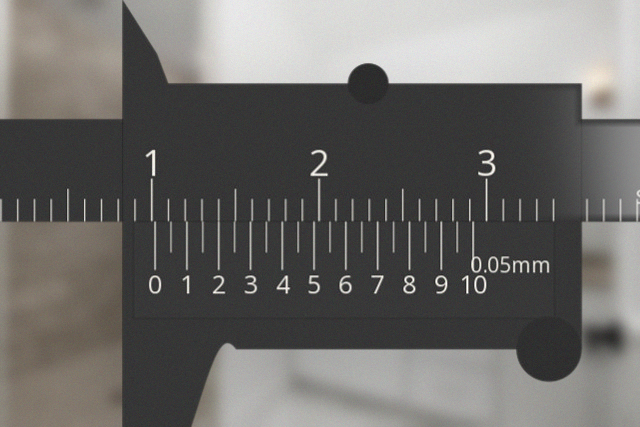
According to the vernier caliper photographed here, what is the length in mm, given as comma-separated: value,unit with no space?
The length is 10.2,mm
